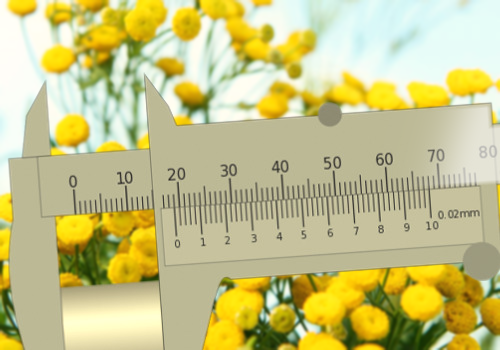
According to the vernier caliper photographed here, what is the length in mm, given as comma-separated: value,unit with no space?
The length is 19.0,mm
